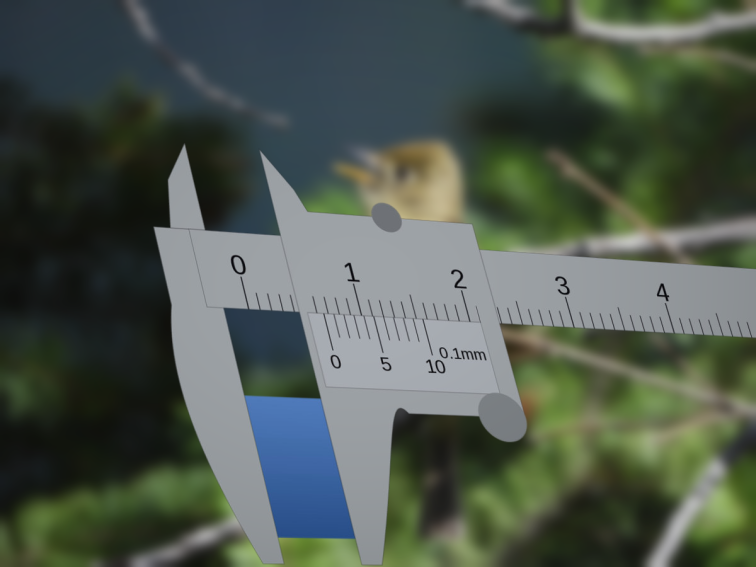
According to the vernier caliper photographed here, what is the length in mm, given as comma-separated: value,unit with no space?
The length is 6.6,mm
